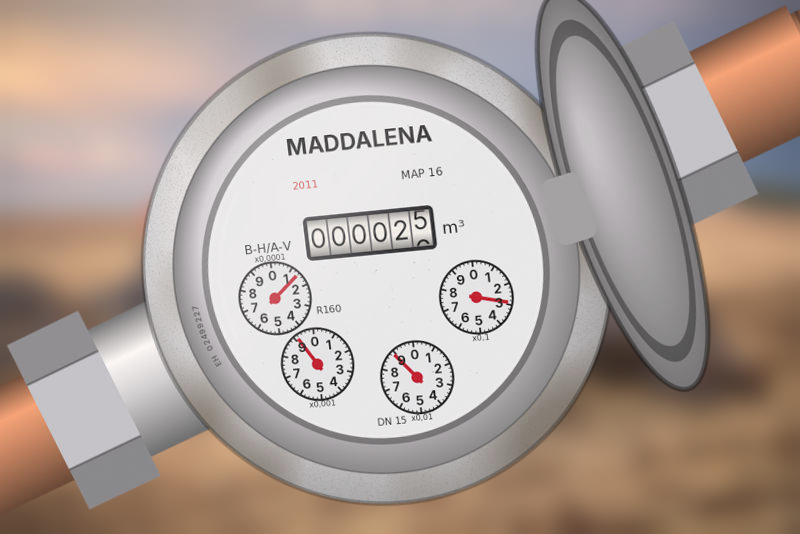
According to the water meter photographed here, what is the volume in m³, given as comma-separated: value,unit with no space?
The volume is 25.2891,m³
